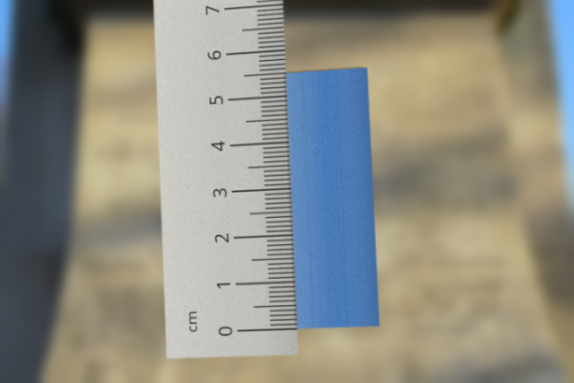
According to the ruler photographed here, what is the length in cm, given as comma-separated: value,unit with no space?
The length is 5.5,cm
